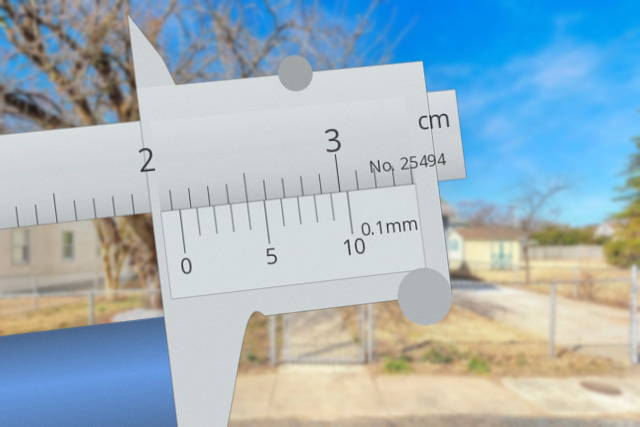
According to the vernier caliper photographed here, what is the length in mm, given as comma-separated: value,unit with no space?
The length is 21.4,mm
